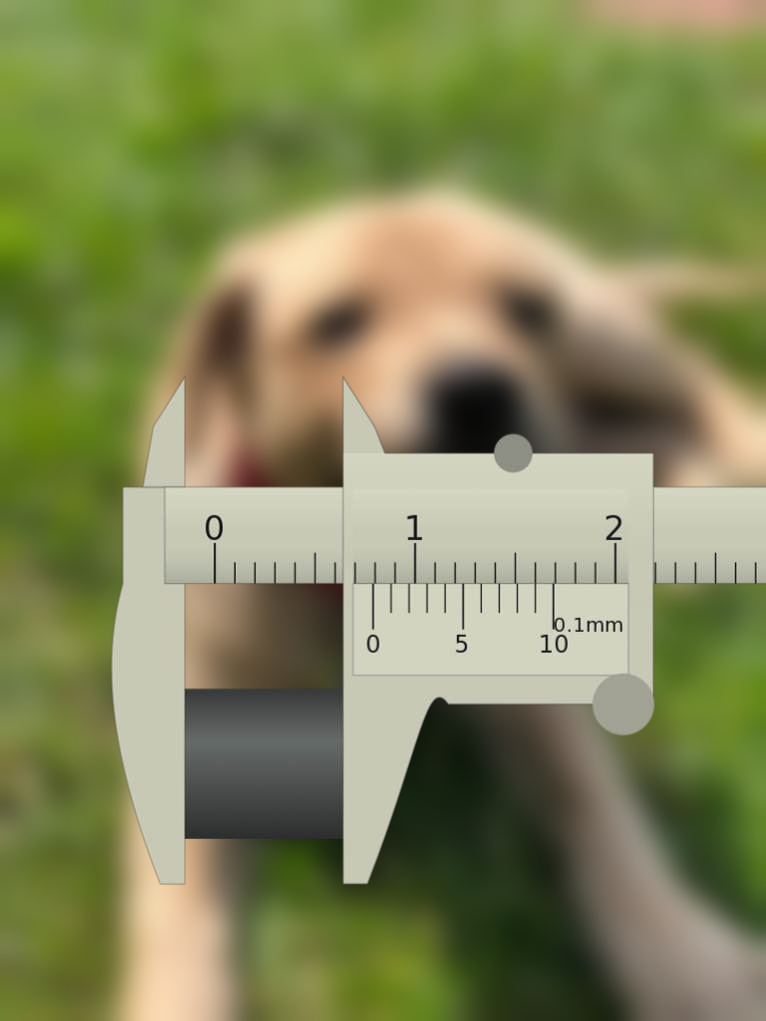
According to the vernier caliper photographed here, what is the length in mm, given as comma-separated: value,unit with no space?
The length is 7.9,mm
